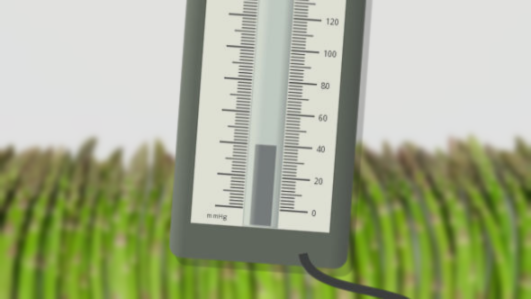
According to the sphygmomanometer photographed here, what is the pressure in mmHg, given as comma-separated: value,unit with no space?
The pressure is 40,mmHg
